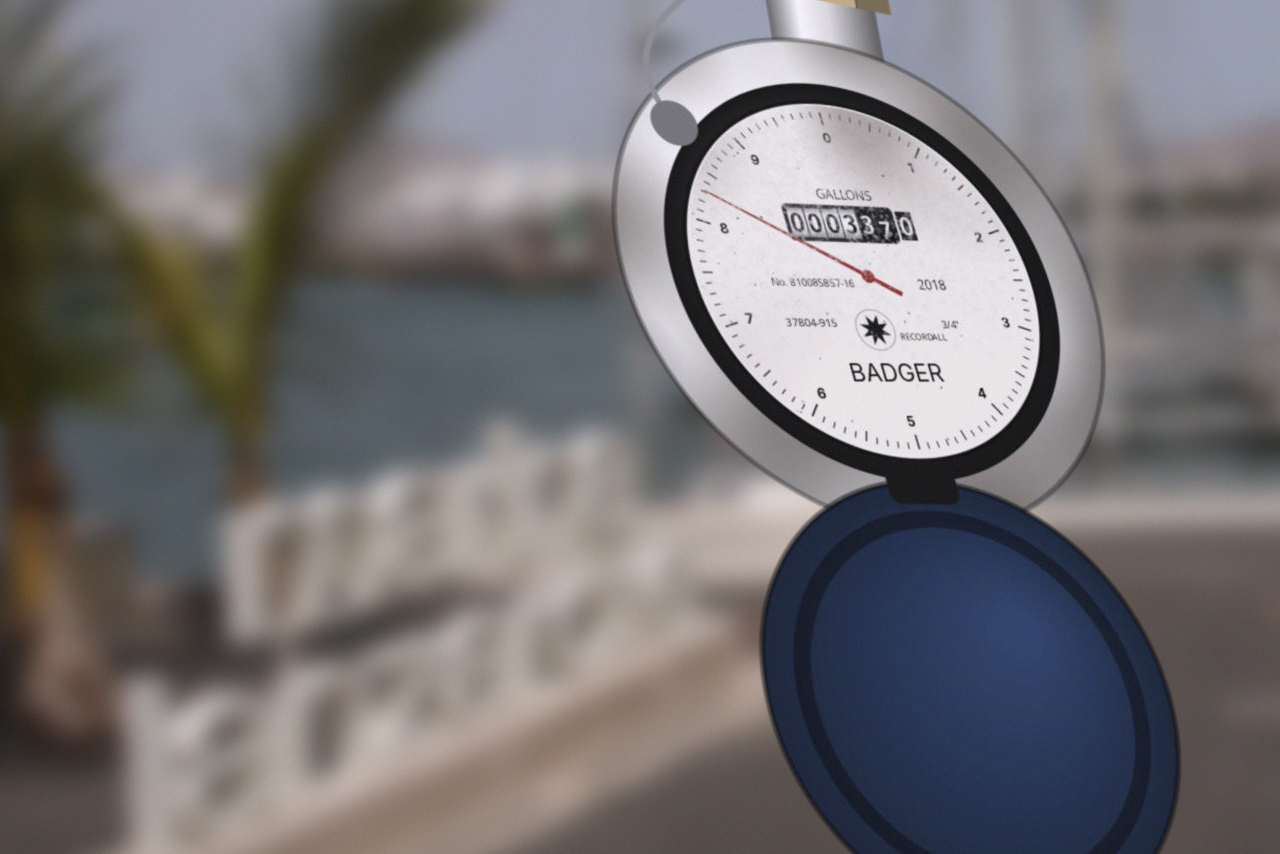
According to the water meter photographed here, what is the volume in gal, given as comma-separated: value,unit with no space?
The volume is 3368.3,gal
